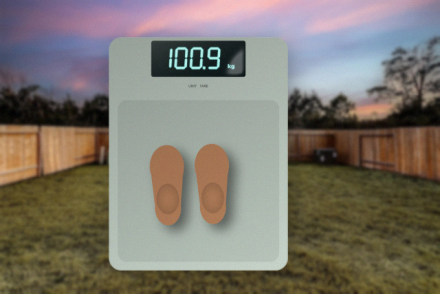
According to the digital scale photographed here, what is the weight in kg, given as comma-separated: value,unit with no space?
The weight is 100.9,kg
